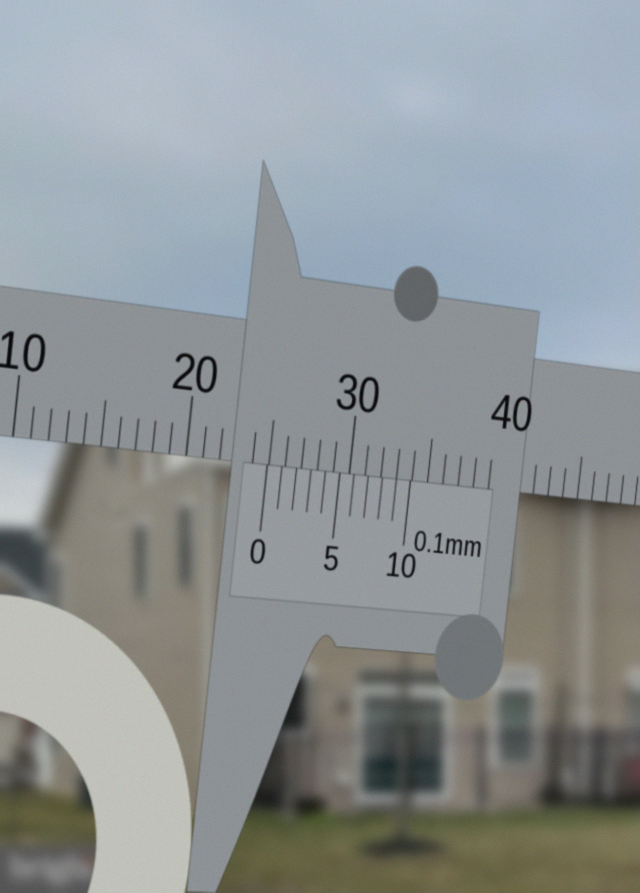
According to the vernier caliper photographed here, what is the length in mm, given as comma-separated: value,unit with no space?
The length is 24.9,mm
